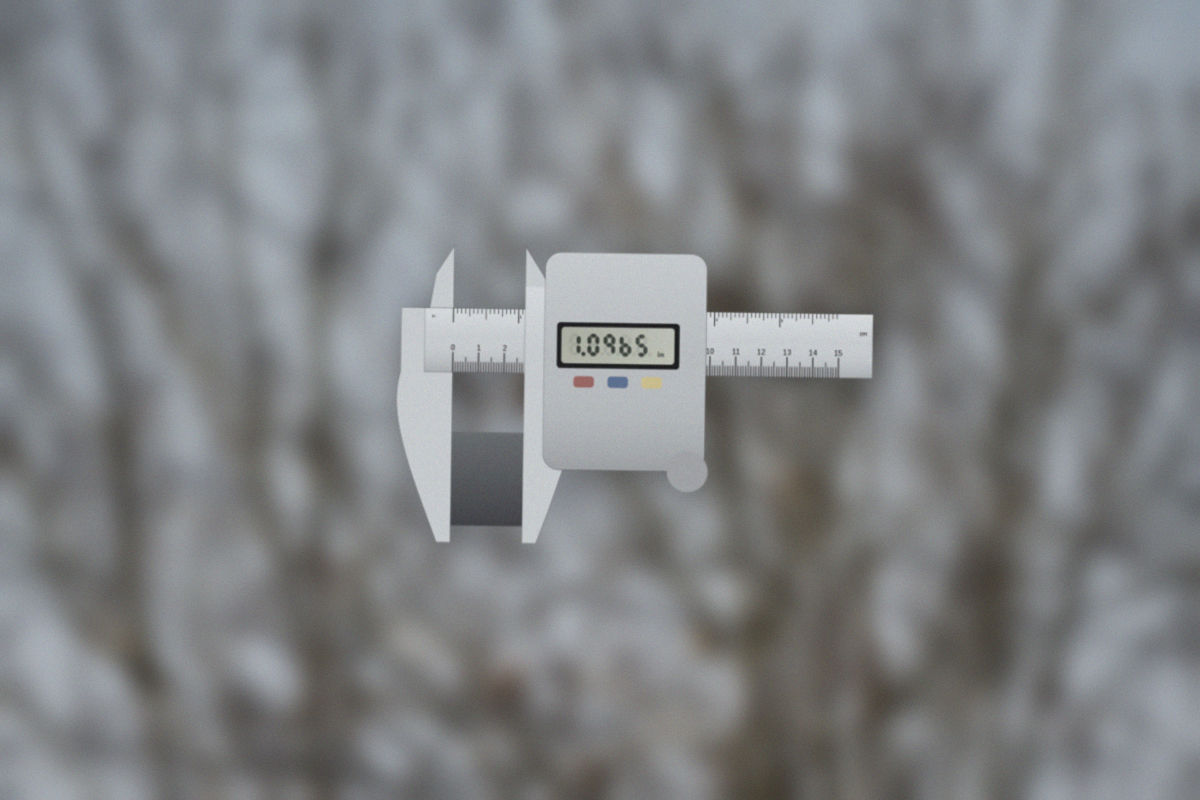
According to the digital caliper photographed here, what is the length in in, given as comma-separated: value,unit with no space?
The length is 1.0965,in
